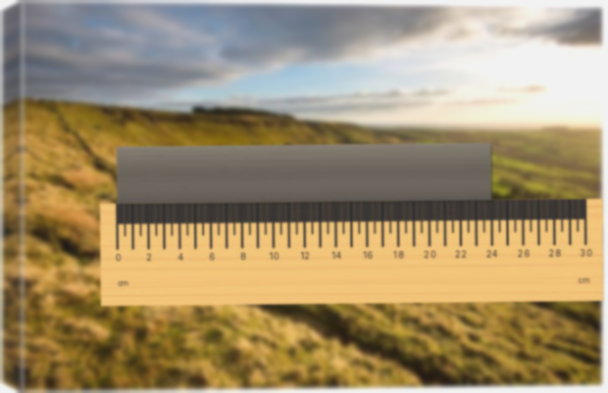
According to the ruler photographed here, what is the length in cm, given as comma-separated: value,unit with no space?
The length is 24,cm
